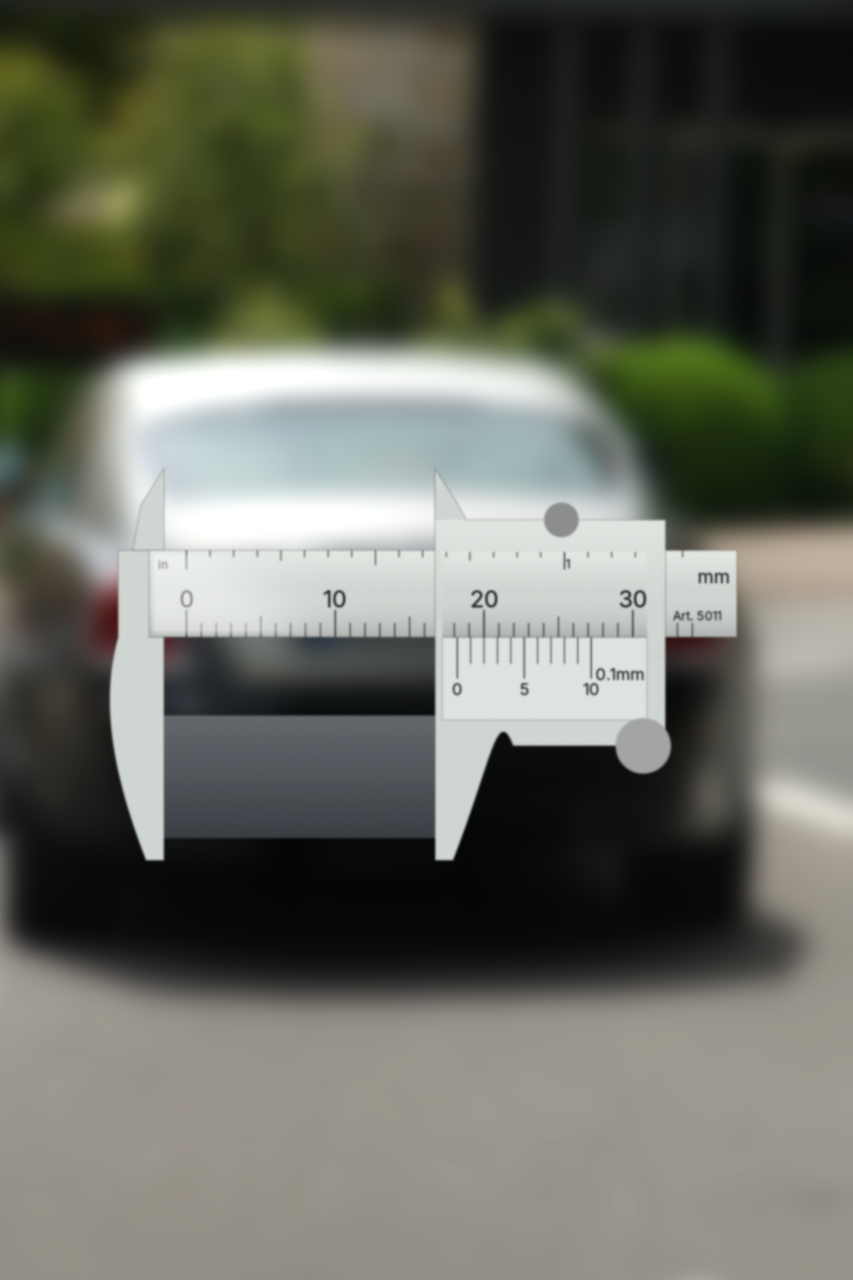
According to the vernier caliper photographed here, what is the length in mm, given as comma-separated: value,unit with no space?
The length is 18.2,mm
